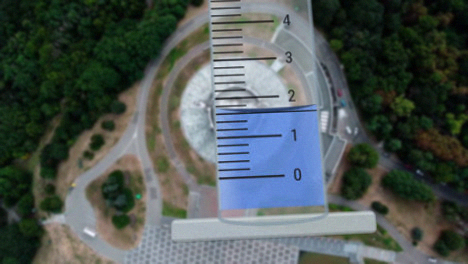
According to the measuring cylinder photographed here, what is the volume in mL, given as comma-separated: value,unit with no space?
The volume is 1.6,mL
